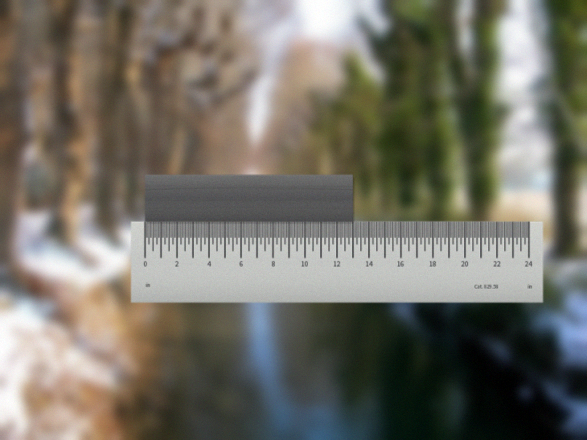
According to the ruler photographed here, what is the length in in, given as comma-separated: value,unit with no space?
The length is 13,in
